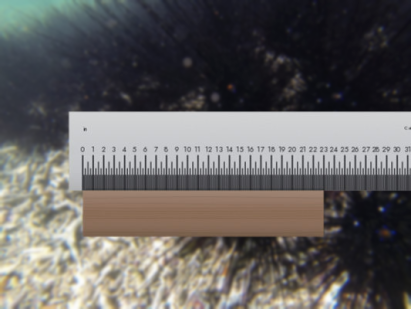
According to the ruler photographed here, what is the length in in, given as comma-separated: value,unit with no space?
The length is 23,in
